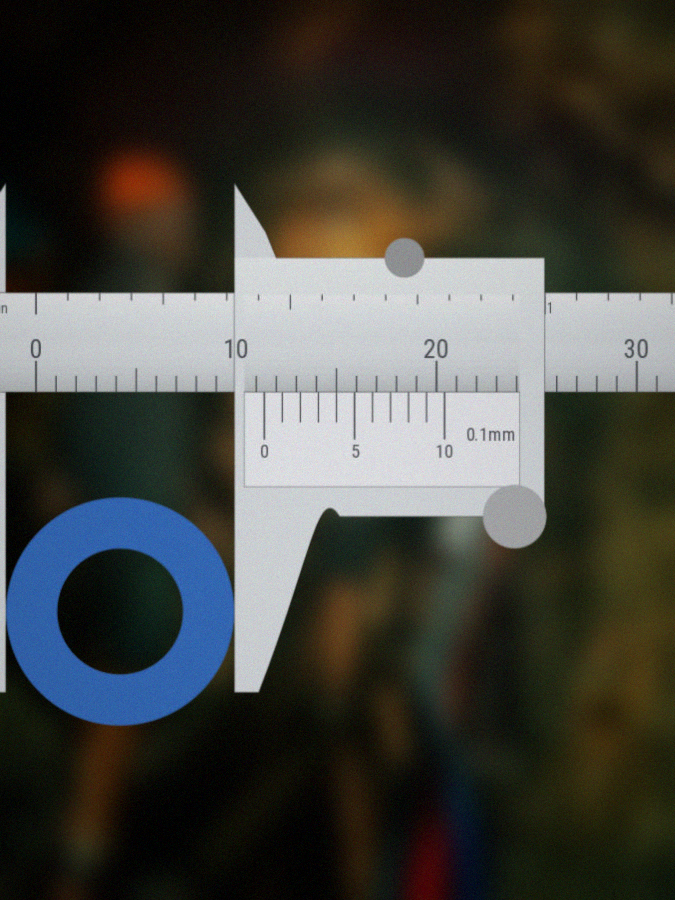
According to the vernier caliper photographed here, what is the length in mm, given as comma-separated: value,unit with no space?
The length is 11.4,mm
